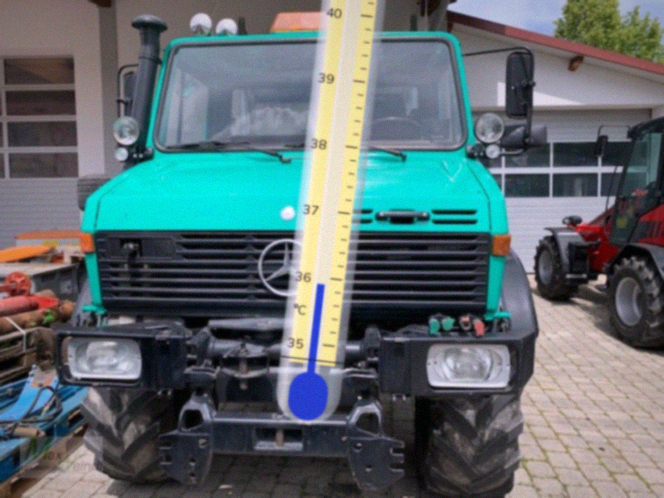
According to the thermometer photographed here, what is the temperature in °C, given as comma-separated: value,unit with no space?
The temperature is 35.9,°C
